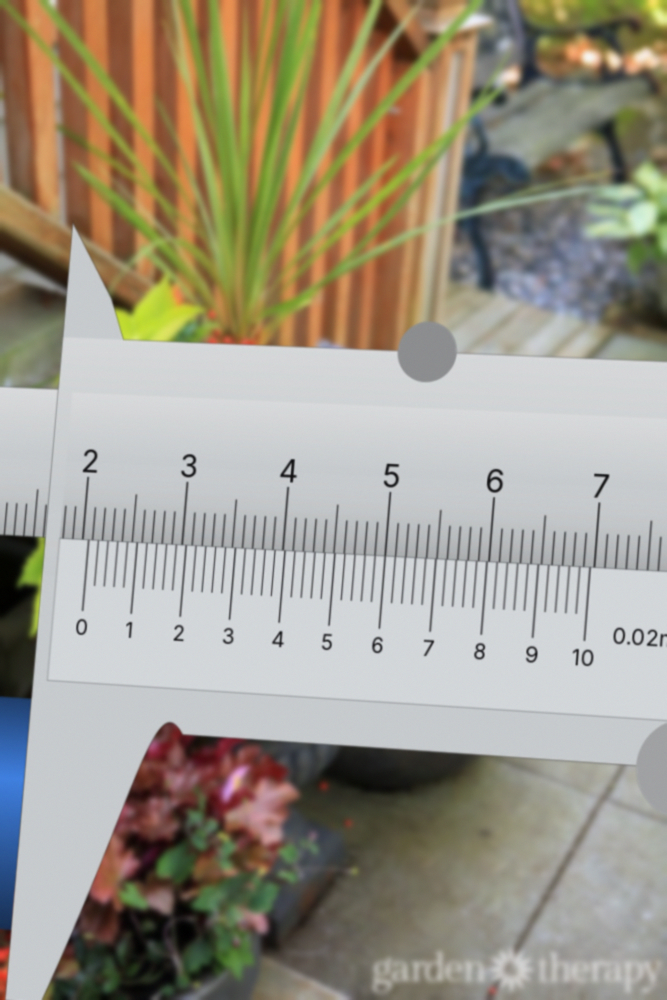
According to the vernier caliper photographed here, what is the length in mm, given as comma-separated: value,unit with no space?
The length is 20.6,mm
